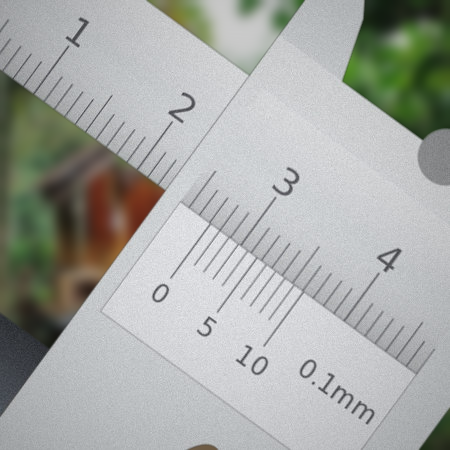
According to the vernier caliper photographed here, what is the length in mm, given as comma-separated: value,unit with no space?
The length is 27.1,mm
